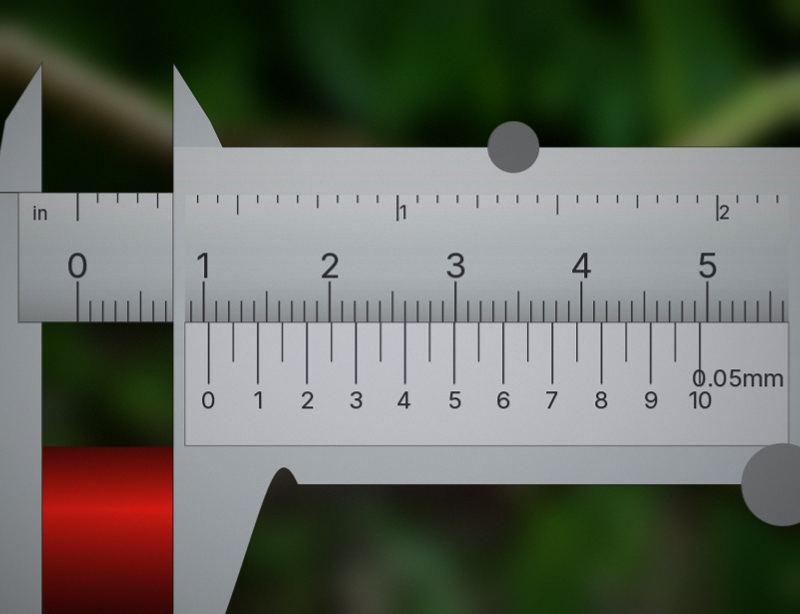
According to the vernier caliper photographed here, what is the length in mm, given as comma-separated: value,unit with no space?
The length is 10.4,mm
